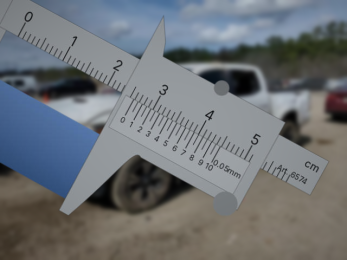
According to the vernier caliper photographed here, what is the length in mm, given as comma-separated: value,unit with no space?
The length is 25.8,mm
